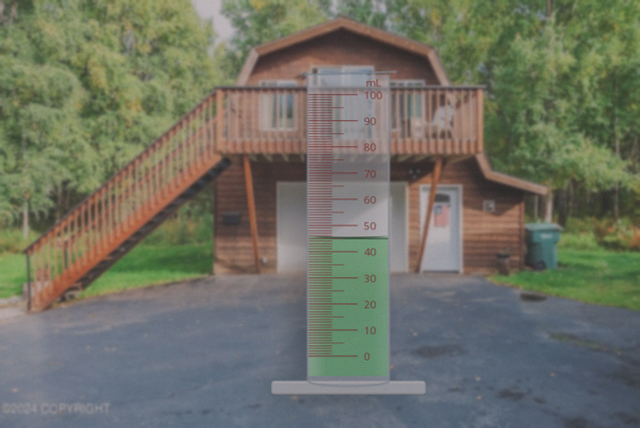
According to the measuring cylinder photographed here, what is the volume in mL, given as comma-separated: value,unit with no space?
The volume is 45,mL
